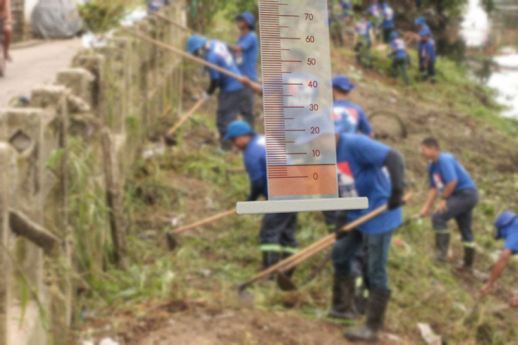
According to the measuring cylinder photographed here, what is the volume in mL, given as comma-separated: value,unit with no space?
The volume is 5,mL
